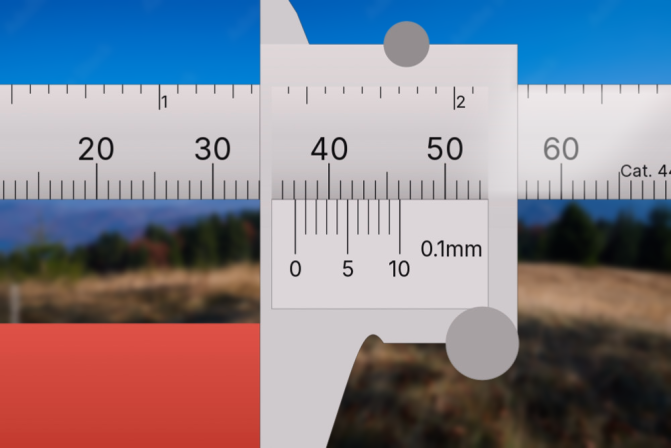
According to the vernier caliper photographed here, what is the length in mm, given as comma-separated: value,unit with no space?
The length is 37.1,mm
